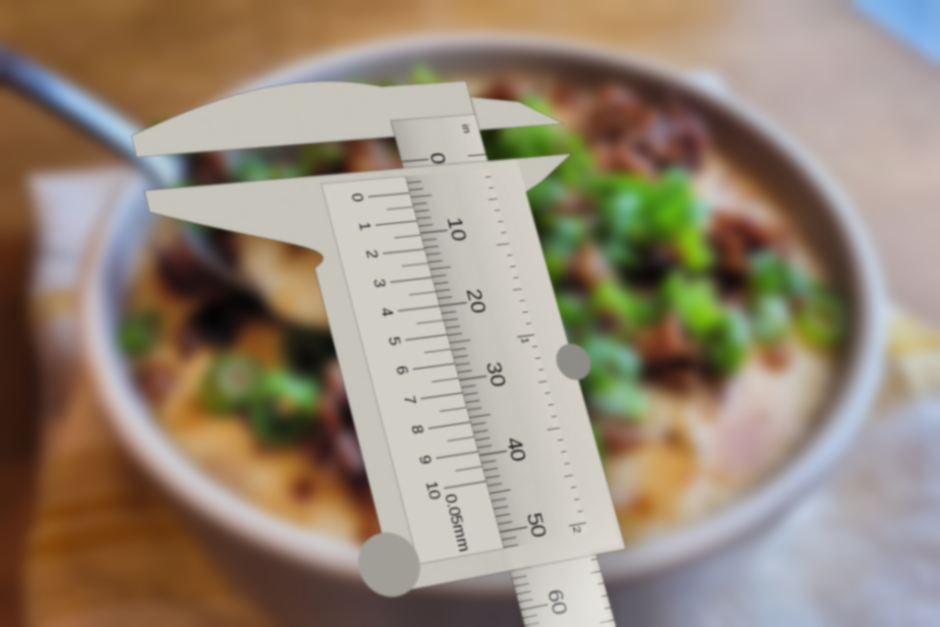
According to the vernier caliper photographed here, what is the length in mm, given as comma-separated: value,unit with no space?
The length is 4.4,mm
